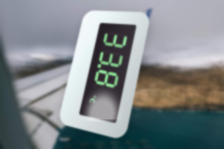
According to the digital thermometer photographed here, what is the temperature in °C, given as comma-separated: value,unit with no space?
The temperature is 33.8,°C
